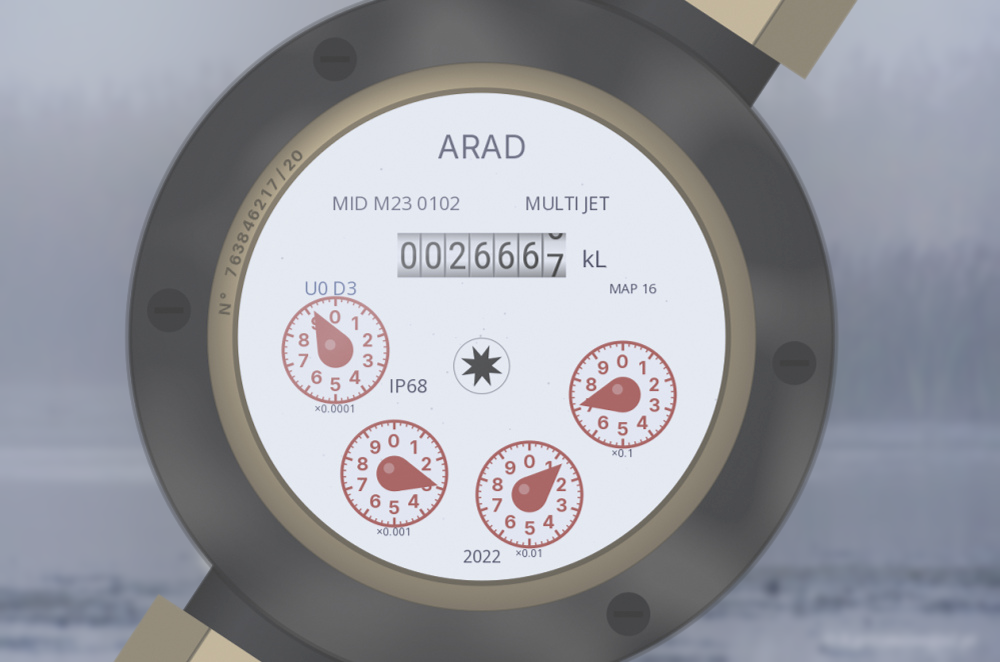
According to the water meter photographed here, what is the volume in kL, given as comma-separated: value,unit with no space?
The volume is 26666.7129,kL
